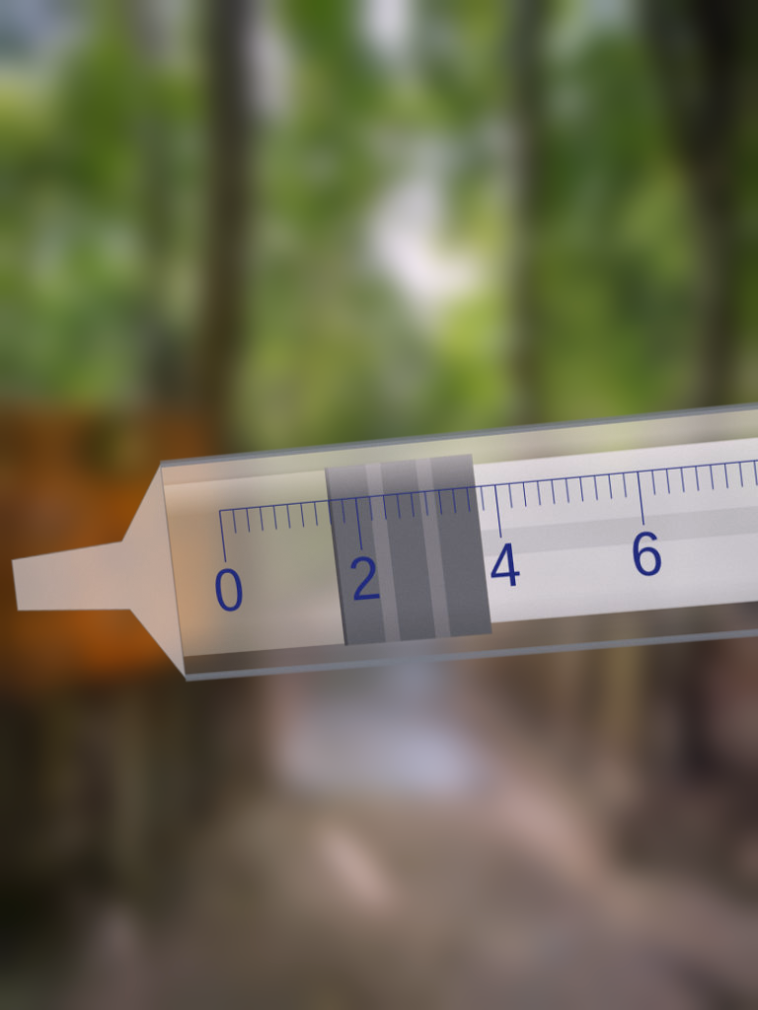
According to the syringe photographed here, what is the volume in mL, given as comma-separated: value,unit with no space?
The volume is 1.6,mL
